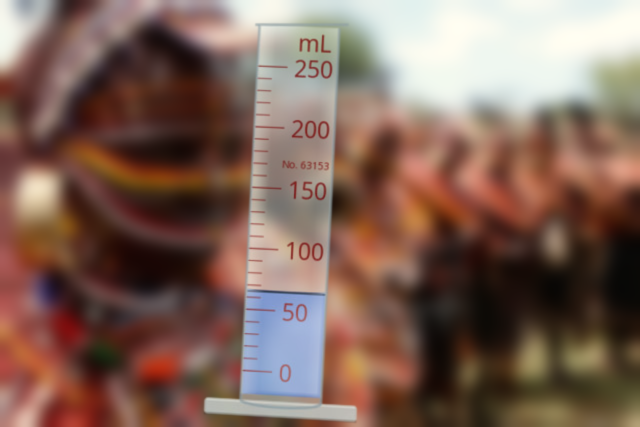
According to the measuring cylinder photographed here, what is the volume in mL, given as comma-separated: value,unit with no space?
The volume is 65,mL
